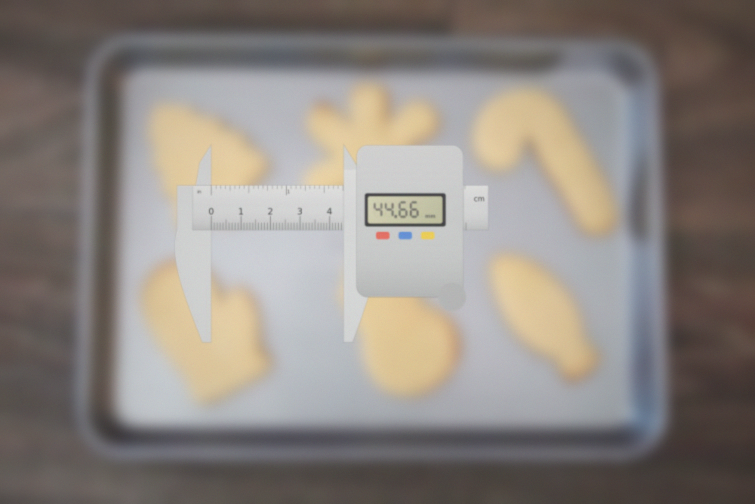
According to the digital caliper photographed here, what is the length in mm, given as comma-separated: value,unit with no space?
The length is 44.66,mm
